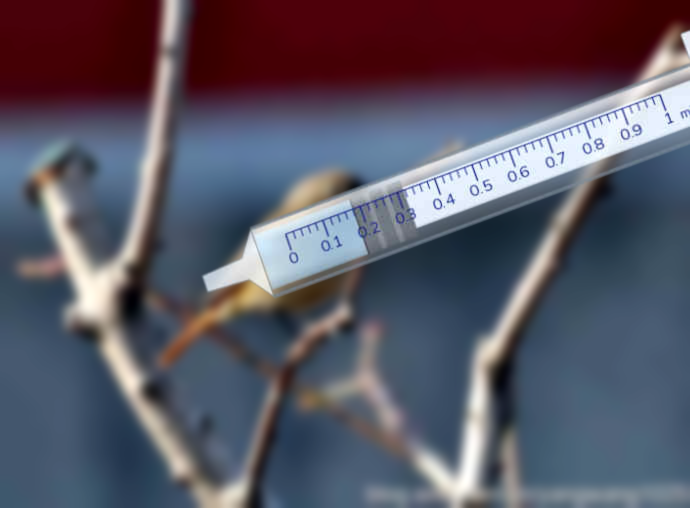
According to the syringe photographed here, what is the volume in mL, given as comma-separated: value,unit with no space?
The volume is 0.18,mL
